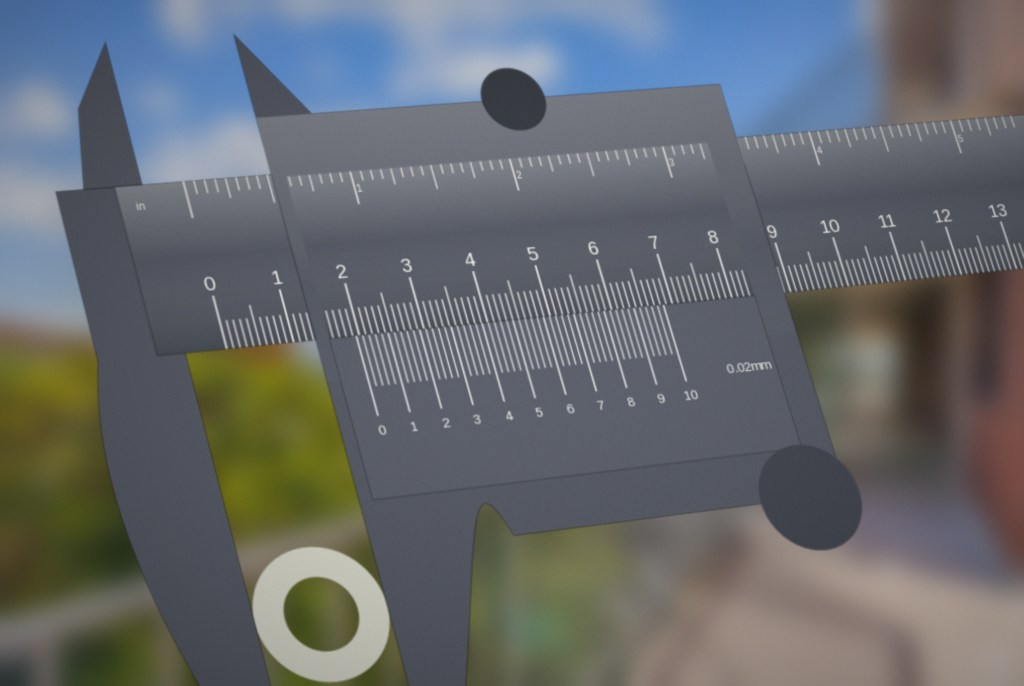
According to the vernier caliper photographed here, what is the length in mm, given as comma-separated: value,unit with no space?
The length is 19.5,mm
